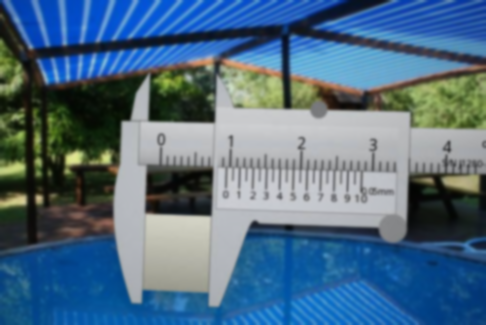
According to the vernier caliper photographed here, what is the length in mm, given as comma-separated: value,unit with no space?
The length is 9.5,mm
